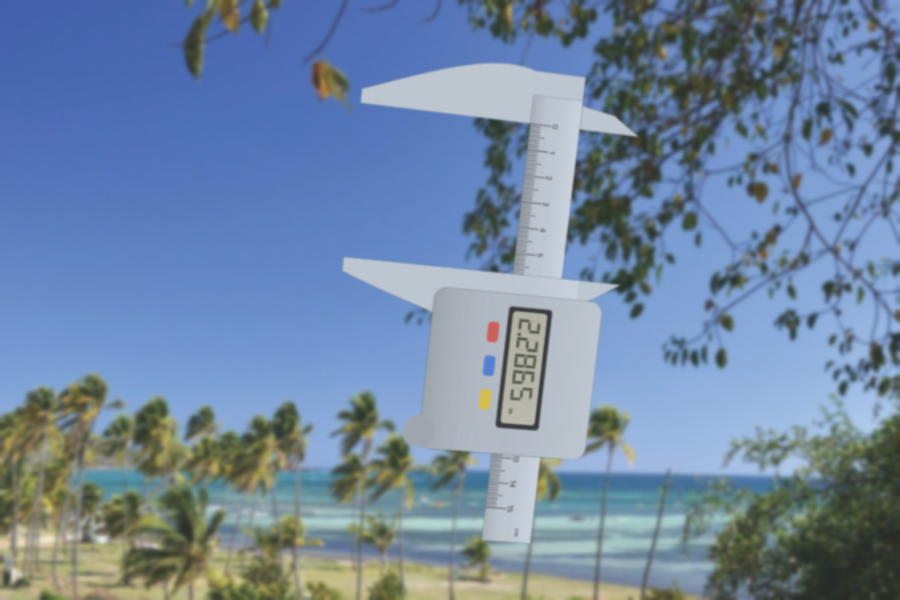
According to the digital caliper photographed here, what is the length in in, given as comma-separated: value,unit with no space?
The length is 2.2865,in
